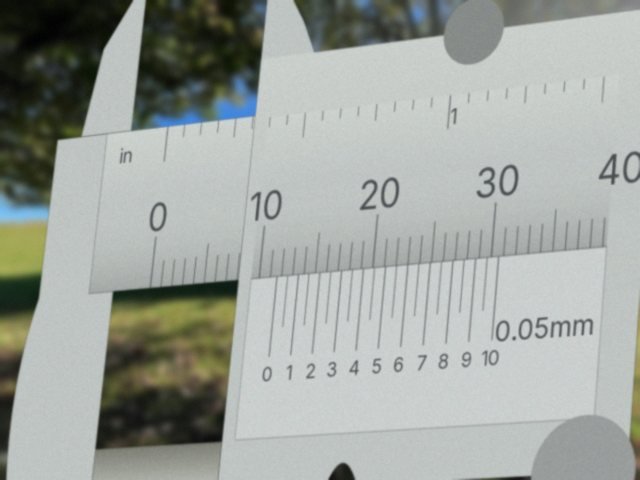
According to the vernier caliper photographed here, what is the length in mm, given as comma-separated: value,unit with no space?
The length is 11.6,mm
